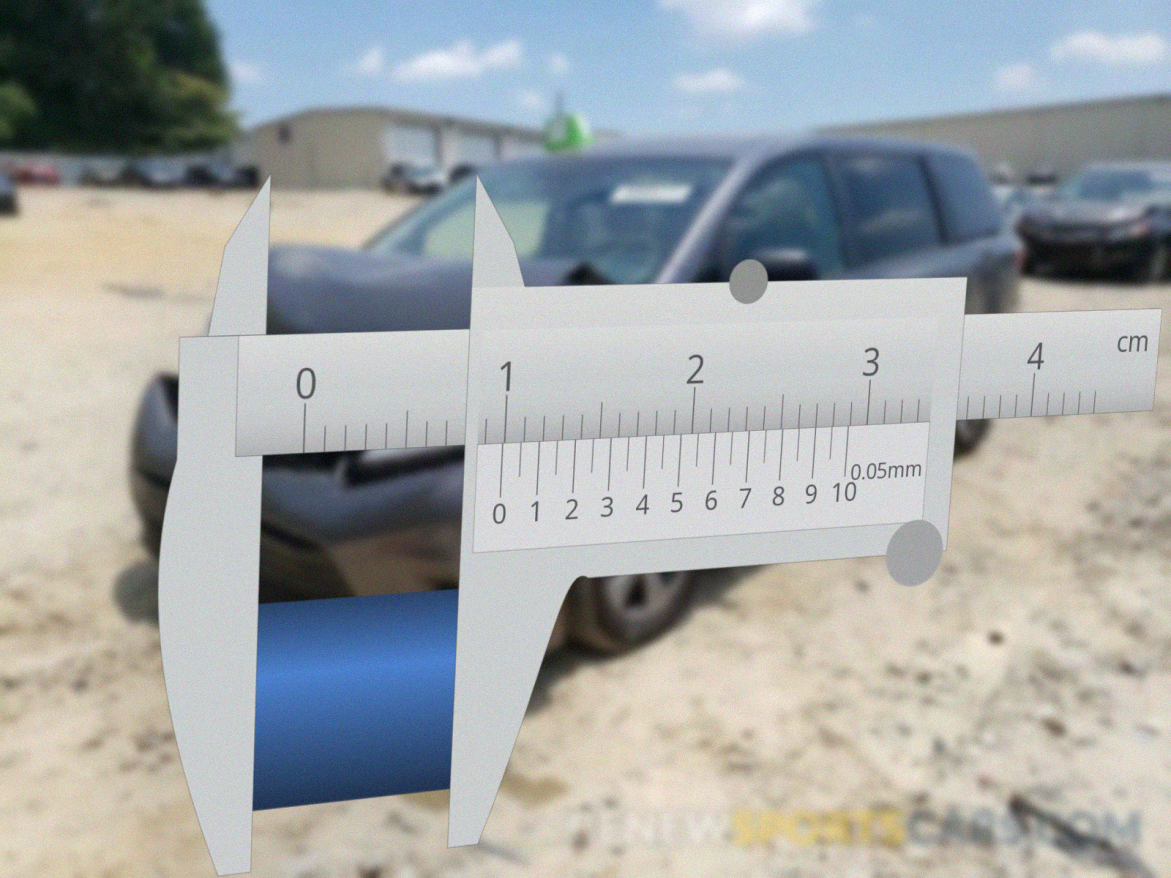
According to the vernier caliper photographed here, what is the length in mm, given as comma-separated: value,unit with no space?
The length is 9.9,mm
